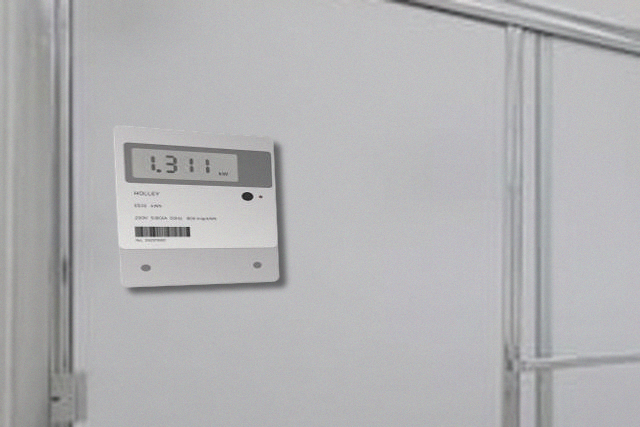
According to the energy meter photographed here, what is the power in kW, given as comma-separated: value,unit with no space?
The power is 1.311,kW
